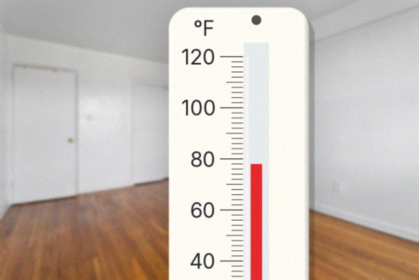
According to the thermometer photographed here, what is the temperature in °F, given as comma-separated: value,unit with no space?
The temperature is 78,°F
